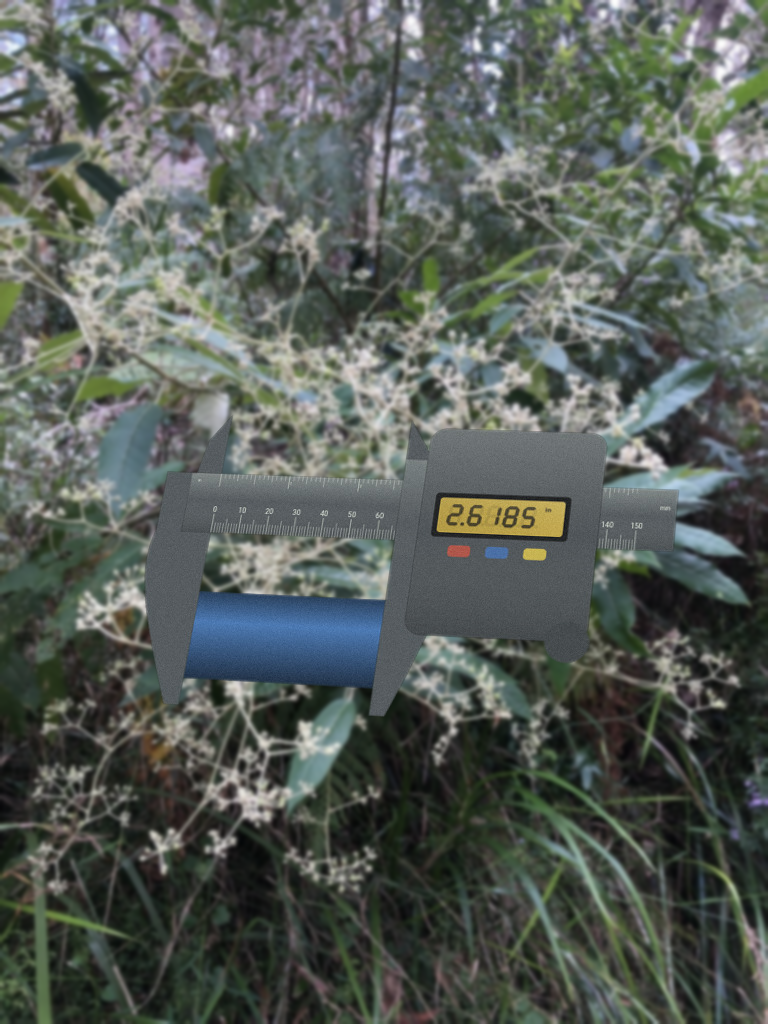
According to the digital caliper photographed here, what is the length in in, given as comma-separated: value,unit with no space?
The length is 2.6185,in
